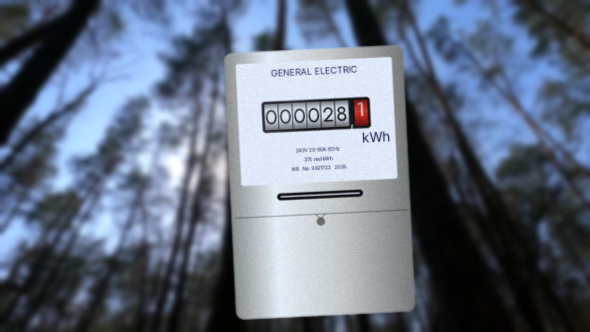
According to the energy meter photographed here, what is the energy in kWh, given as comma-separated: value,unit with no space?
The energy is 28.1,kWh
